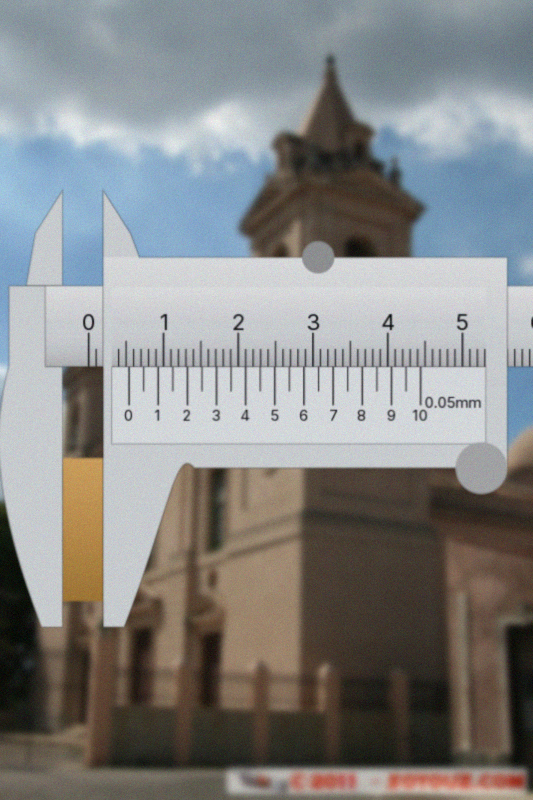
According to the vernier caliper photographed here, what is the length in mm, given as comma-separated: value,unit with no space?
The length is 5.4,mm
